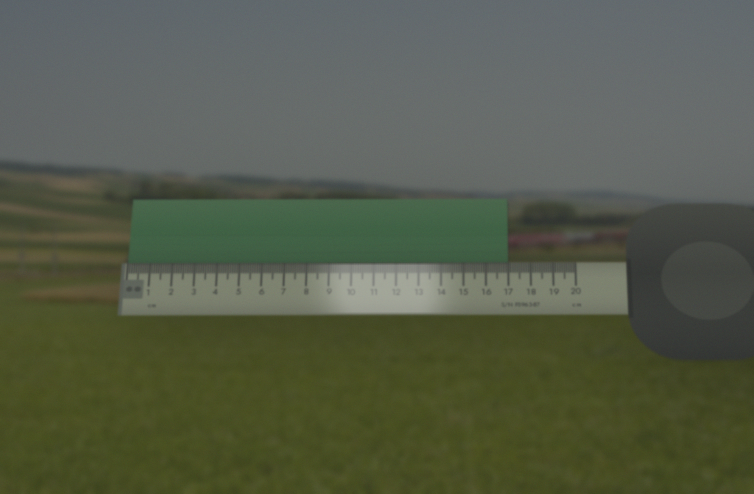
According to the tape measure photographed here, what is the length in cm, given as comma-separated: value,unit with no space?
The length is 17,cm
